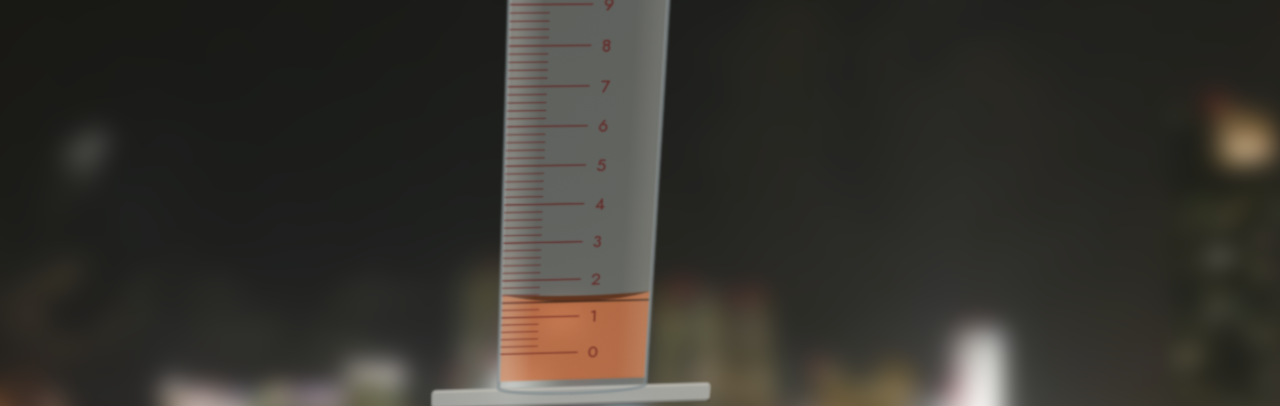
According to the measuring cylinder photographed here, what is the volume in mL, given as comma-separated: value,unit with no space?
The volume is 1.4,mL
